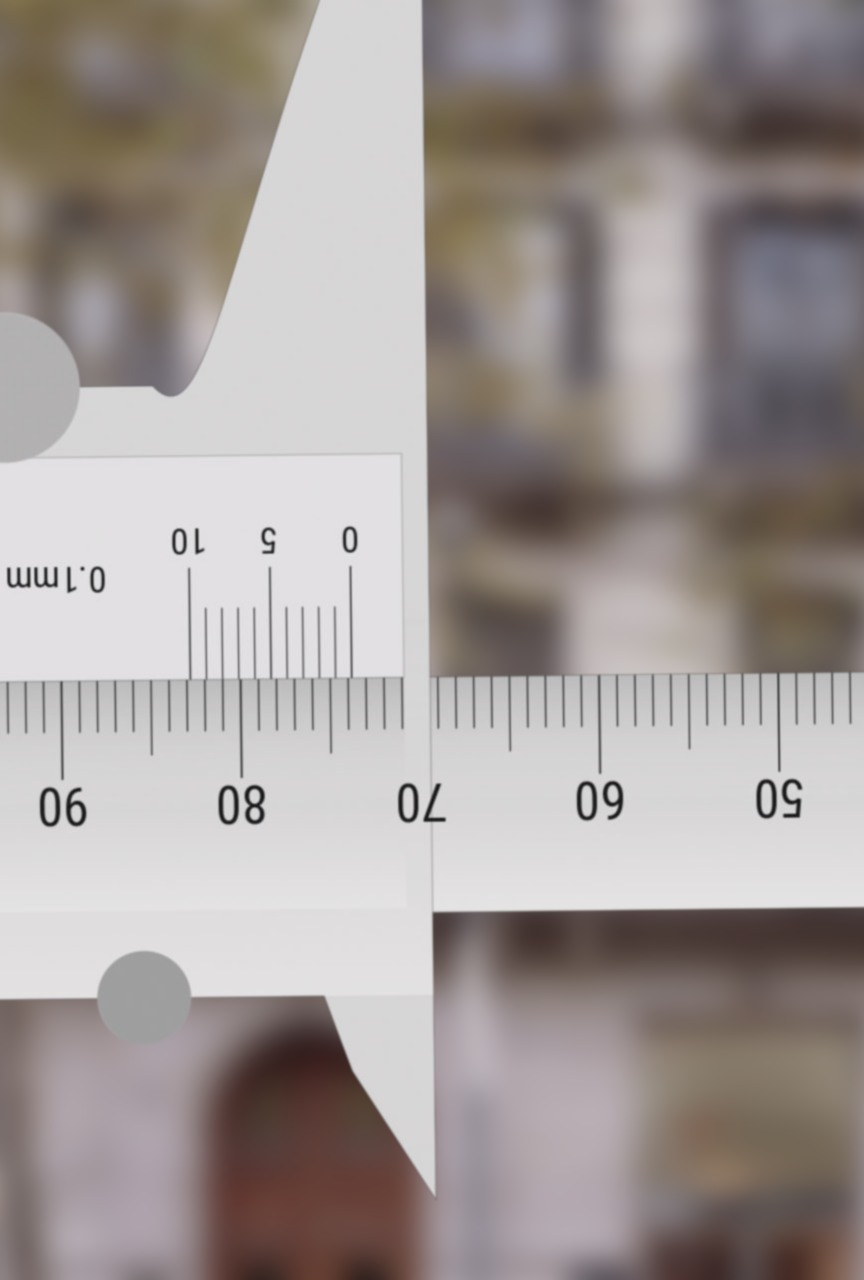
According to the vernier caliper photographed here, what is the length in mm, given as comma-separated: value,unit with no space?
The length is 73.8,mm
